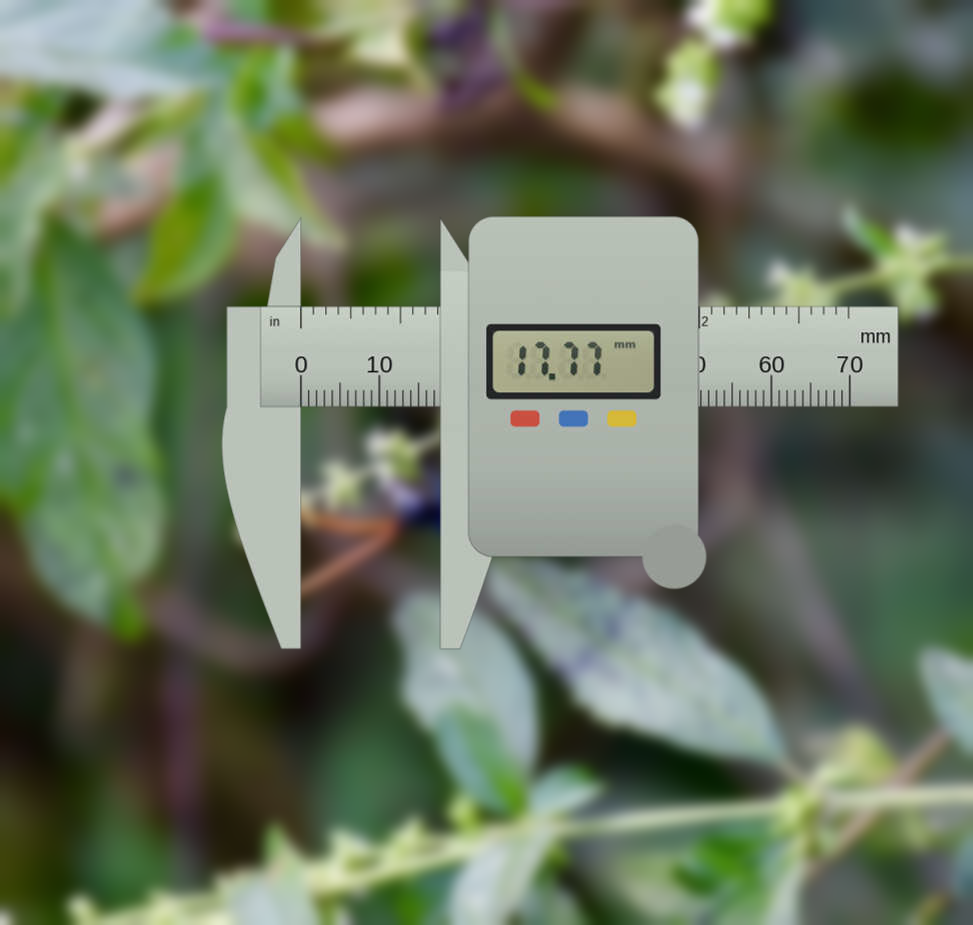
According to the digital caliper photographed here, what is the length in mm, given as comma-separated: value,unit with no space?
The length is 17.77,mm
